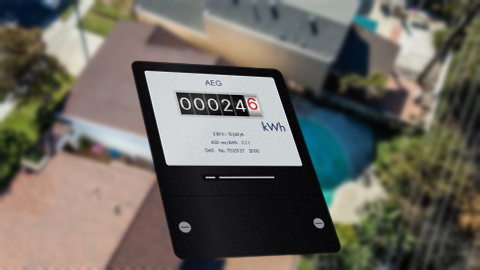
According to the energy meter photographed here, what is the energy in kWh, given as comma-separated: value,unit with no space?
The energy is 24.6,kWh
